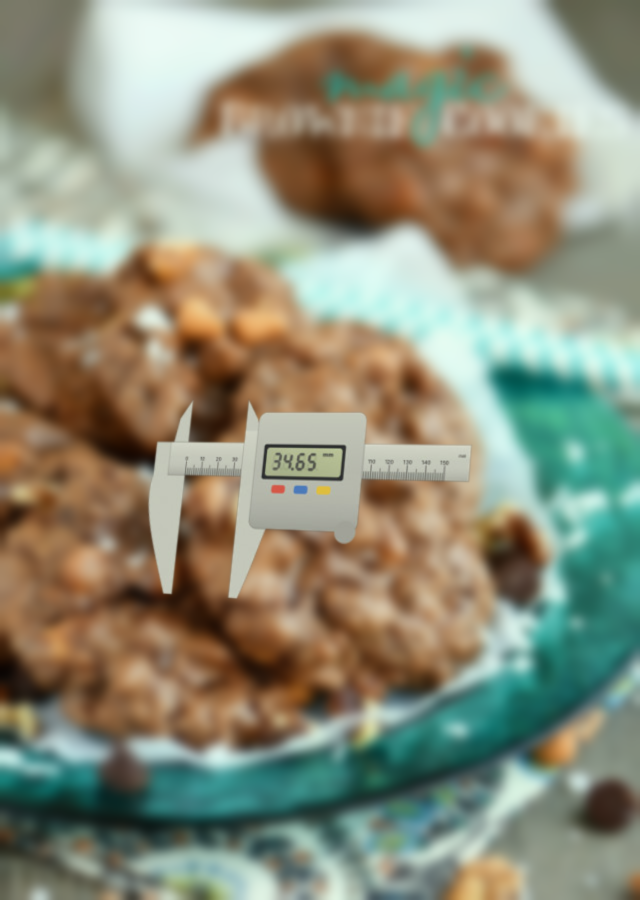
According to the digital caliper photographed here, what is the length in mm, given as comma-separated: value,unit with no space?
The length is 34.65,mm
